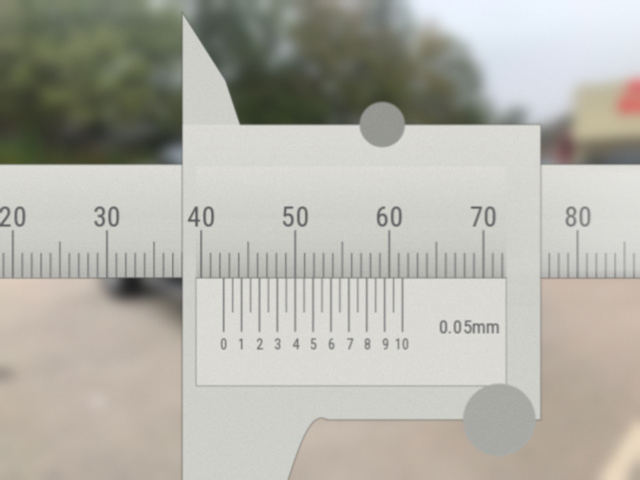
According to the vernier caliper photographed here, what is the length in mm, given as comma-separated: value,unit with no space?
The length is 42.4,mm
